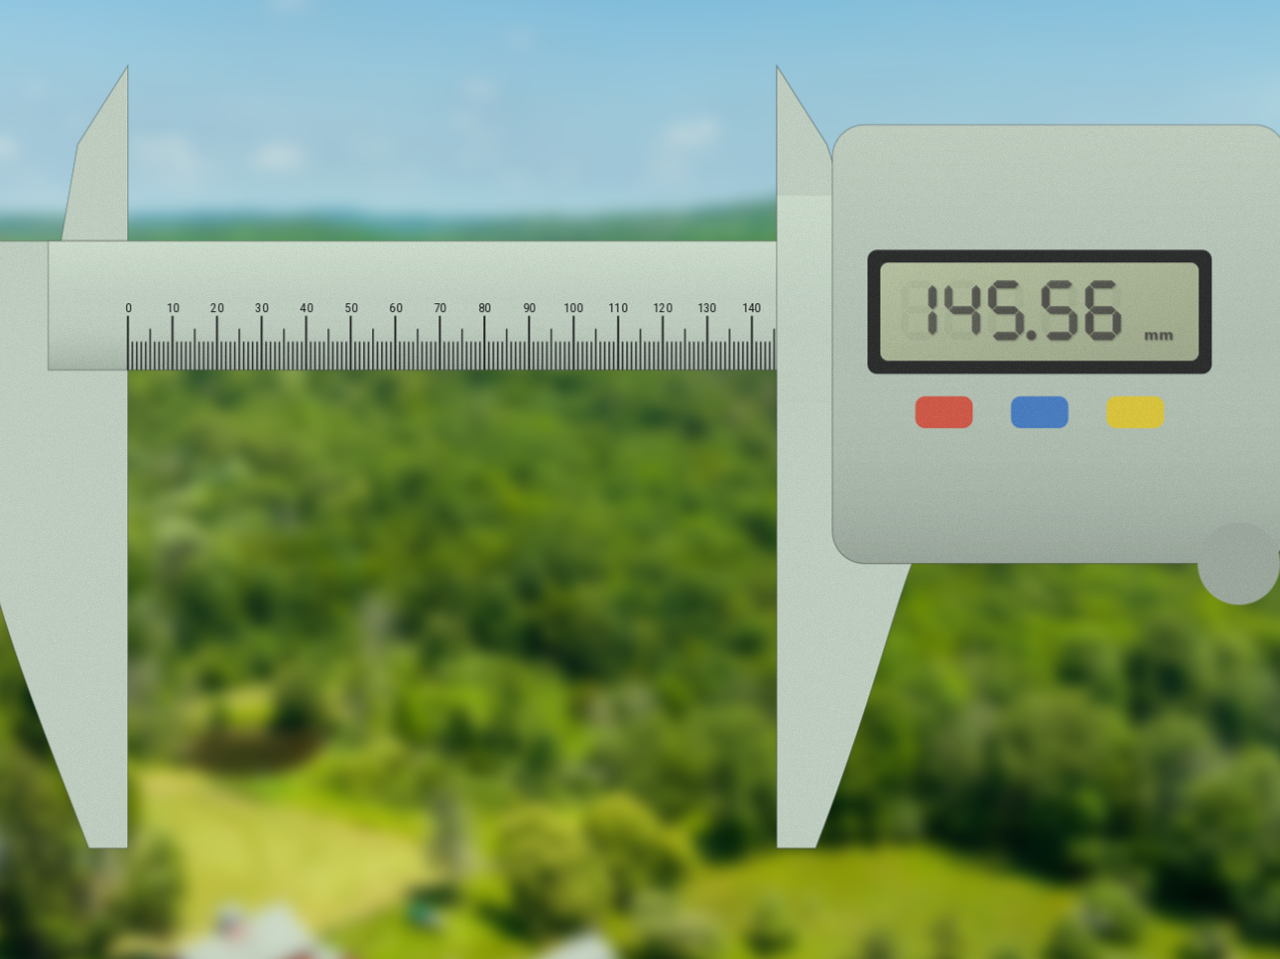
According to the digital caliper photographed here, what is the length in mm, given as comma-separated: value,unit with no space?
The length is 145.56,mm
